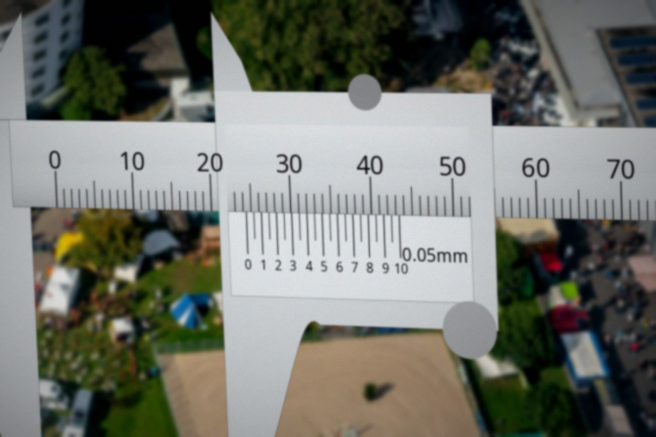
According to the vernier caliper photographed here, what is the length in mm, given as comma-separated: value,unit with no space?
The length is 24.4,mm
